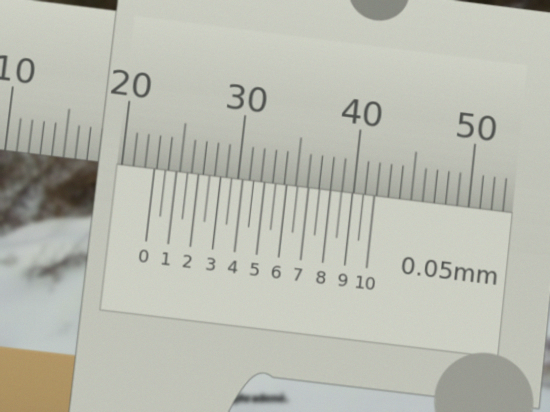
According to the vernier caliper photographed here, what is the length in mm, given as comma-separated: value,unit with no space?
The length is 22.8,mm
